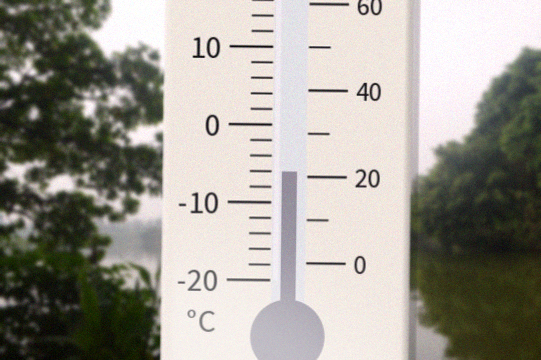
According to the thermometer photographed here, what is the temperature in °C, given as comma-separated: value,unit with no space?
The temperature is -6,°C
